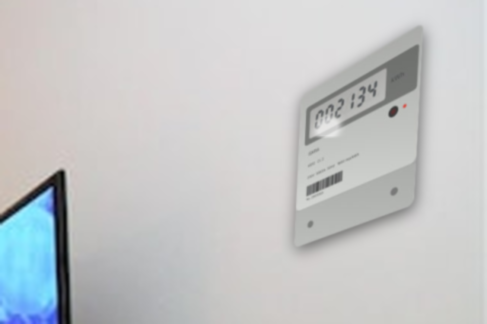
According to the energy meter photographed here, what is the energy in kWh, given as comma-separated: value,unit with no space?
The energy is 2134,kWh
